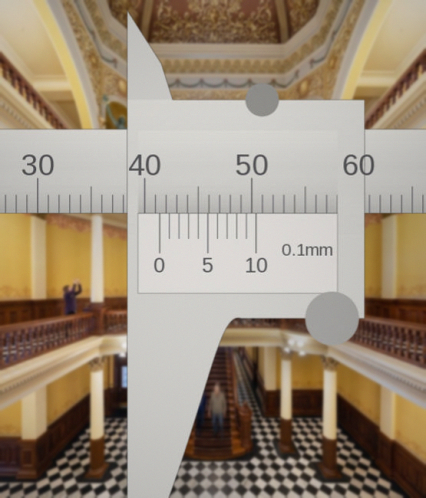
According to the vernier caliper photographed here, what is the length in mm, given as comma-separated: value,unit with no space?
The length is 41.4,mm
